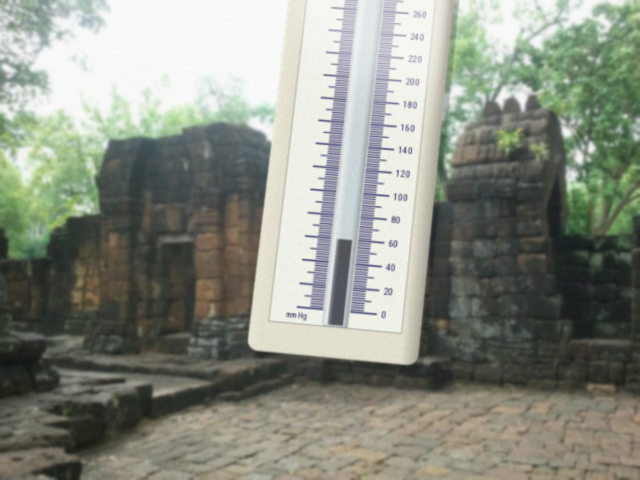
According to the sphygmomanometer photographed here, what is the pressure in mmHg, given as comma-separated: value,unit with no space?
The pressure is 60,mmHg
